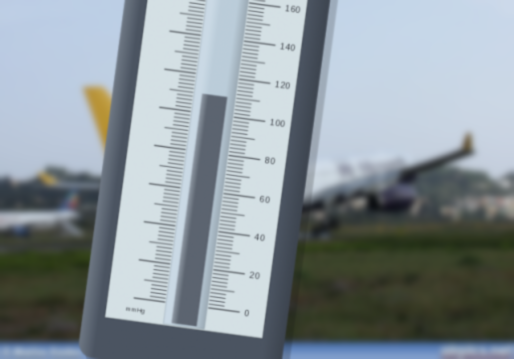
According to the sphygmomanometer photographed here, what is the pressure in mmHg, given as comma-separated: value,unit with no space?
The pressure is 110,mmHg
